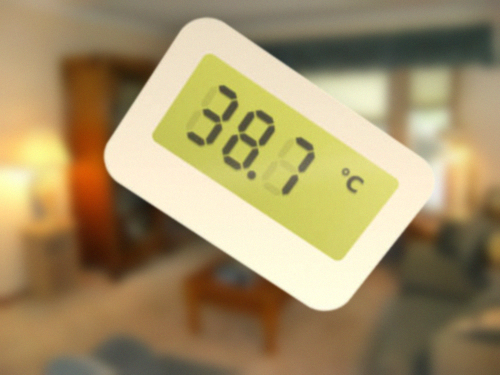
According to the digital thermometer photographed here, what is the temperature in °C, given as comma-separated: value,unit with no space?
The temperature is 38.7,°C
